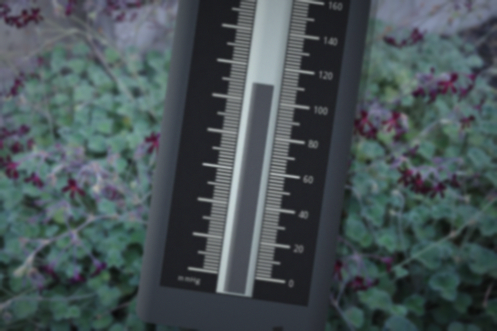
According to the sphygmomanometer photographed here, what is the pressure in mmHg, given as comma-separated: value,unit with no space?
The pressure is 110,mmHg
